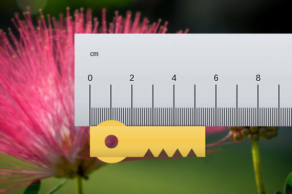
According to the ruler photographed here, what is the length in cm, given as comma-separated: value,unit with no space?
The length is 5.5,cm
